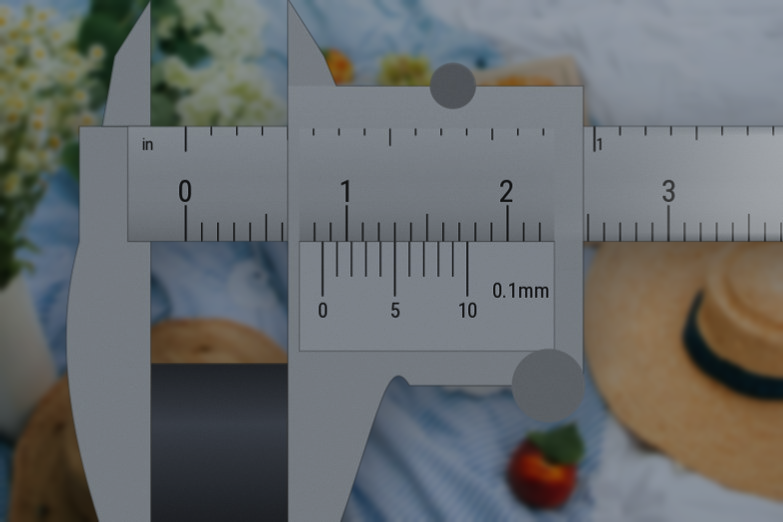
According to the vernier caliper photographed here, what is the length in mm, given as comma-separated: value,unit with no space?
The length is 8.5,mm
